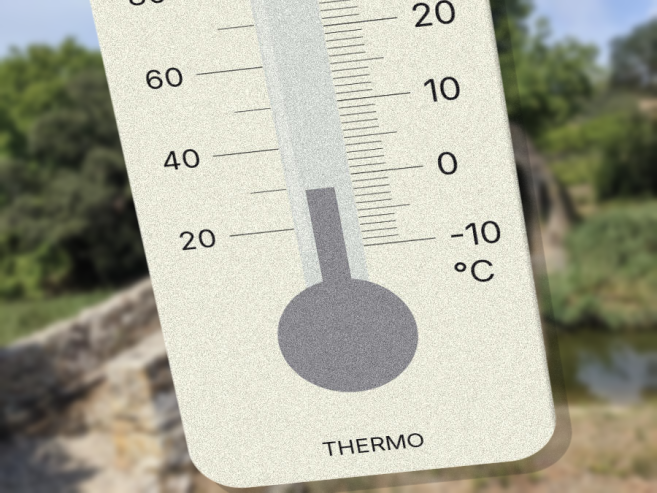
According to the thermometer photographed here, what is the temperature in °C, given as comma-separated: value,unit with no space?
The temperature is -1.5,°C
